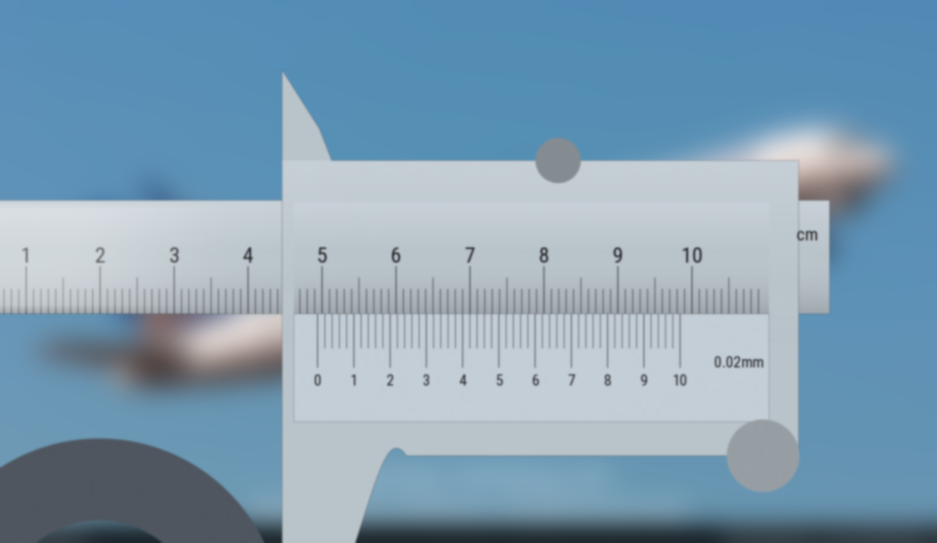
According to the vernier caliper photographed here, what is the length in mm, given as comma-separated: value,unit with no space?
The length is 49.4,mm
